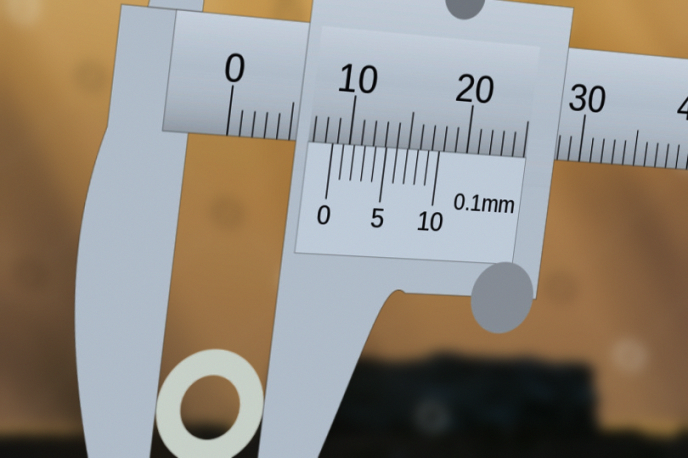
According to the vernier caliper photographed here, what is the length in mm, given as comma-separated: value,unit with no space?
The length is 8.6,mm
